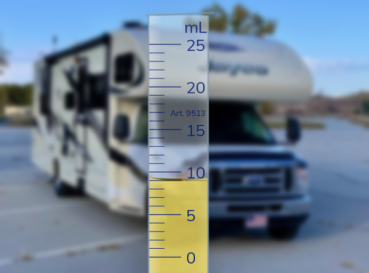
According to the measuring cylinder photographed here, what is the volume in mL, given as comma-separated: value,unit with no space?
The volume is 9,mL
